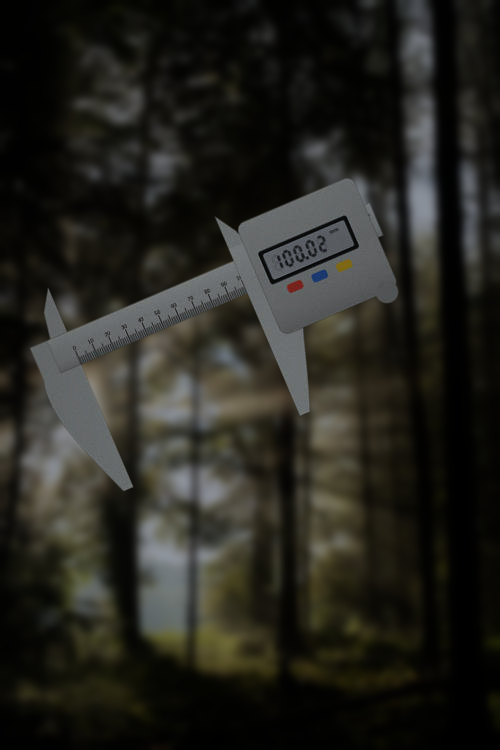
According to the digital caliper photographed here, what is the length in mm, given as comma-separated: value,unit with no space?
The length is 100.02,mm
